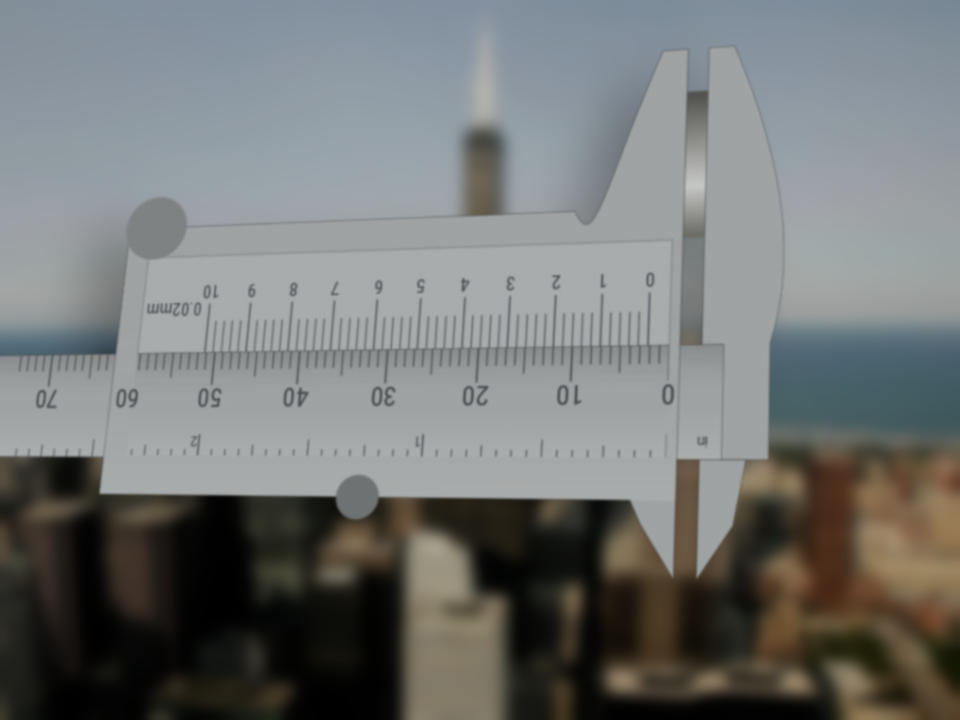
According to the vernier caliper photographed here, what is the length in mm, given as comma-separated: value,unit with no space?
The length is 2.2,mm
